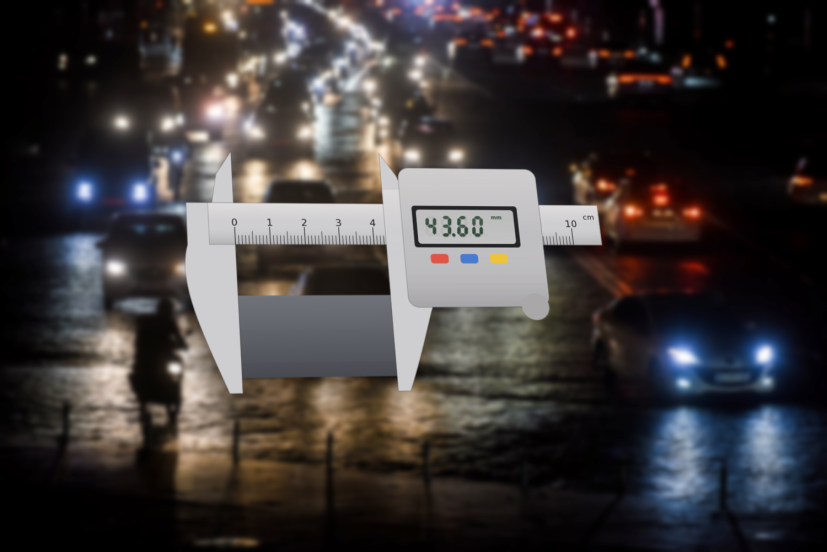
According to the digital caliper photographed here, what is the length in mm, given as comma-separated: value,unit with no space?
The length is 43.60,mm
